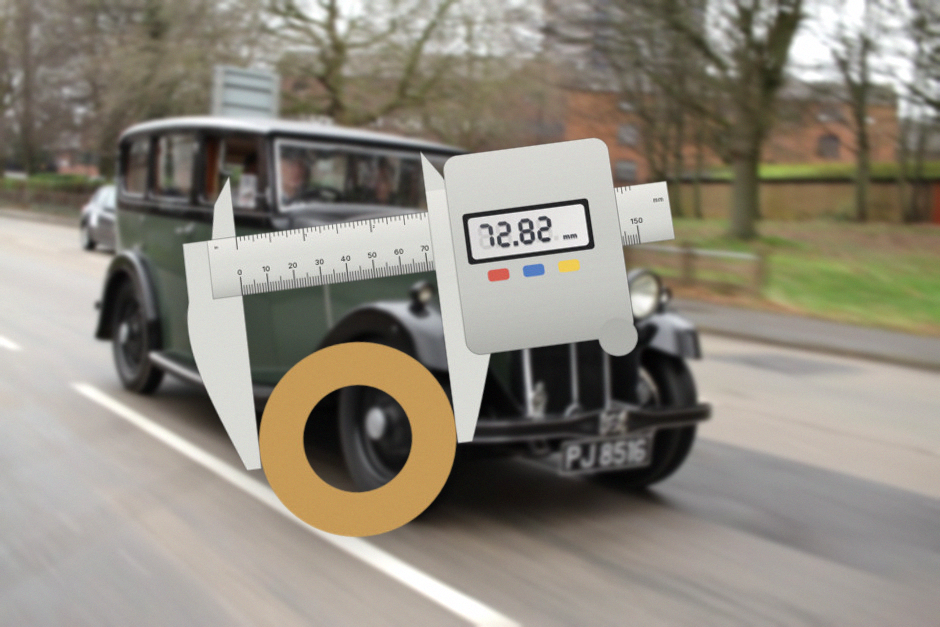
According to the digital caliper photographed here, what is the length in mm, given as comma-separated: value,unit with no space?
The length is 72.82,mm
